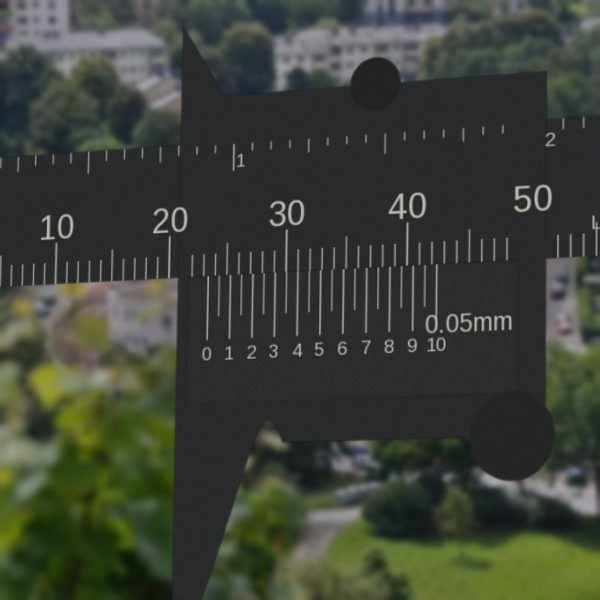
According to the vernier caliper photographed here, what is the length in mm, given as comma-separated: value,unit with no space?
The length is 23.4,mm
